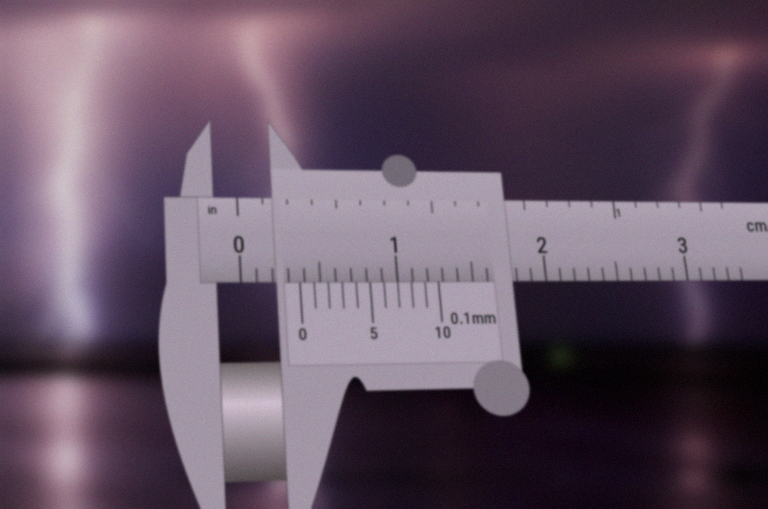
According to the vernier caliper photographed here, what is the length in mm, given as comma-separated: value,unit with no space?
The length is 3.7,mm
